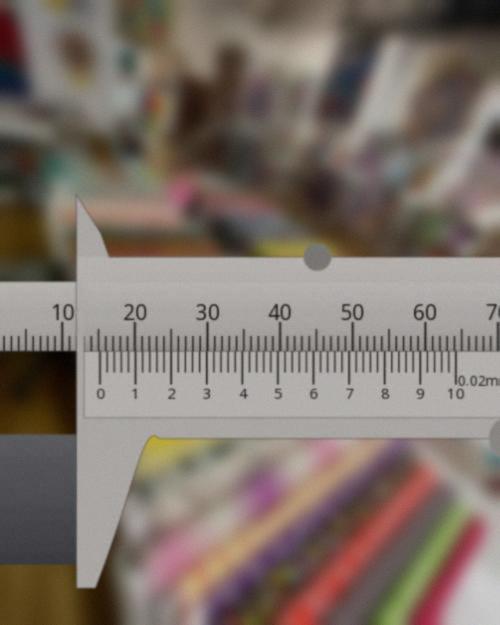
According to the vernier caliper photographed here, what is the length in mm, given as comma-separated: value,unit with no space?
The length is 15.2,mm
